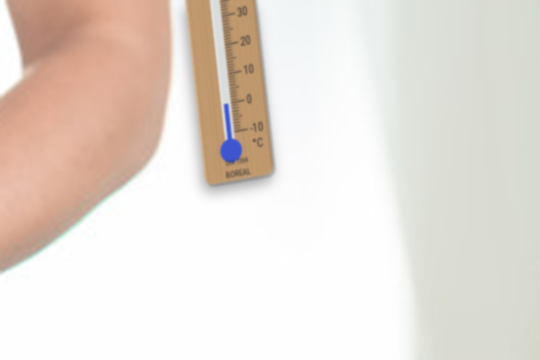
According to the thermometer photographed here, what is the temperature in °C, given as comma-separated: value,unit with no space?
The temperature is 0,°C
